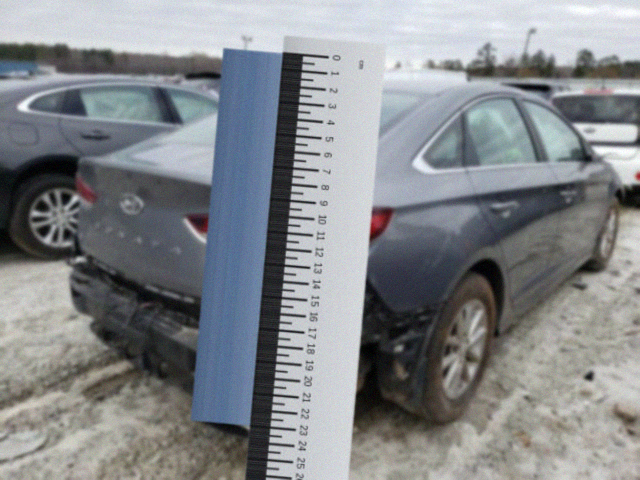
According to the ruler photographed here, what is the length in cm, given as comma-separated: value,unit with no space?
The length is 23,cm
